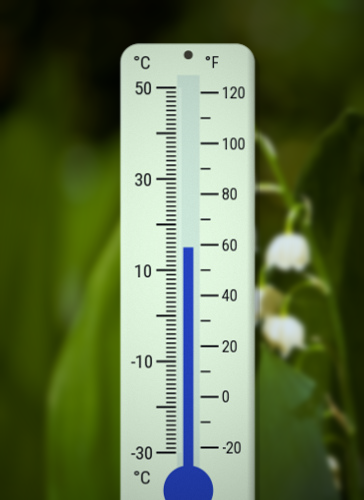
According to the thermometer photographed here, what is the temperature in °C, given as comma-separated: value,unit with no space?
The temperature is 15,°C
